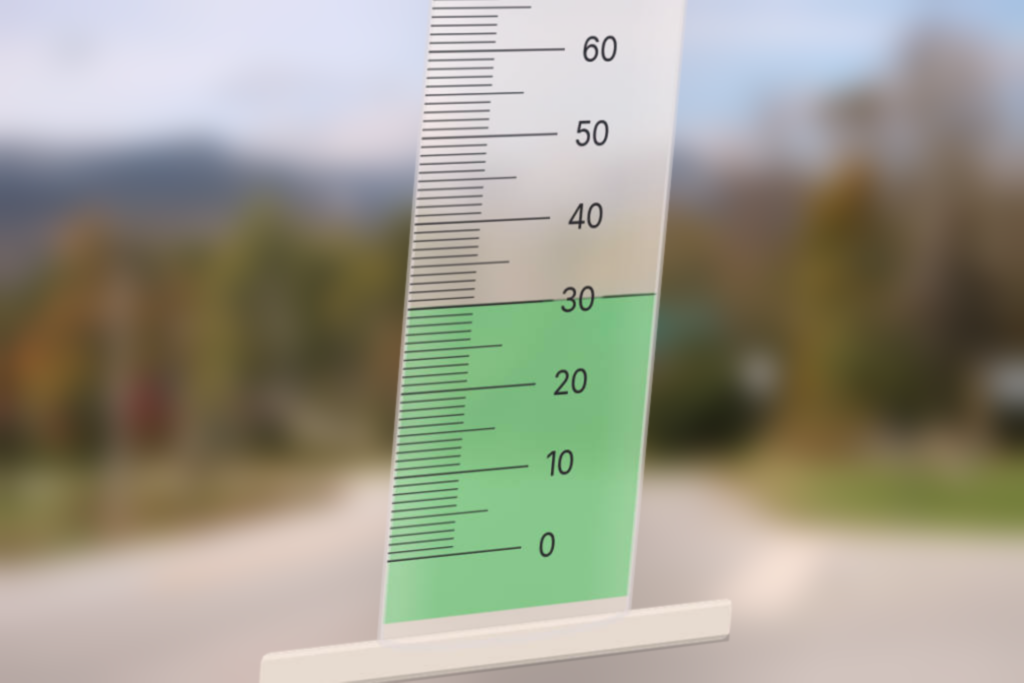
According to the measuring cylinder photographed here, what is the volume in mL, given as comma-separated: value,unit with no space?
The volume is 30,mL
